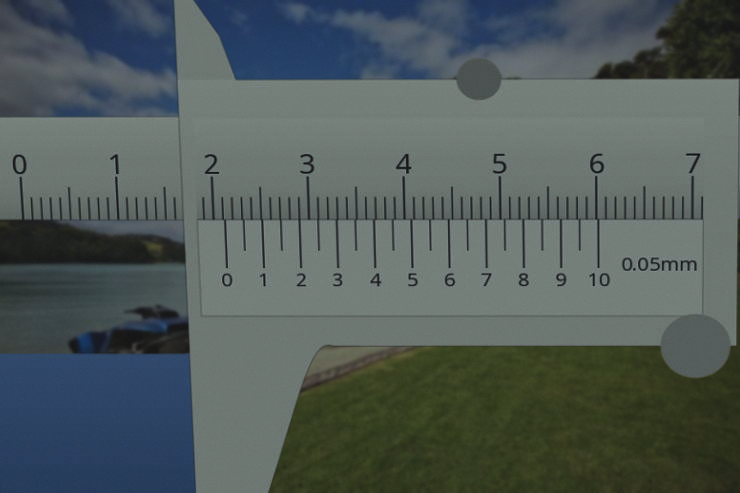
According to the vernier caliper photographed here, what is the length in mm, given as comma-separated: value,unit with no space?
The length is 21.2,mm
